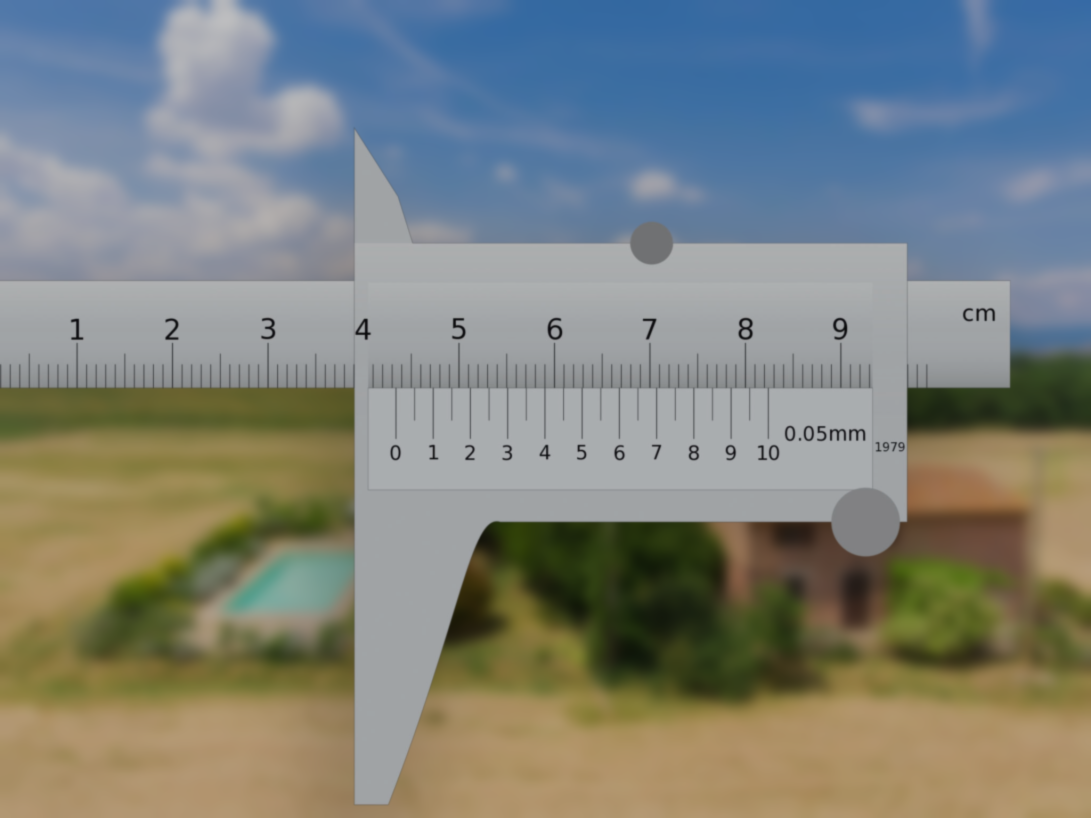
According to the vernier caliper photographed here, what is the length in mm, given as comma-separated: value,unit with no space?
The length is 43.4,mm
